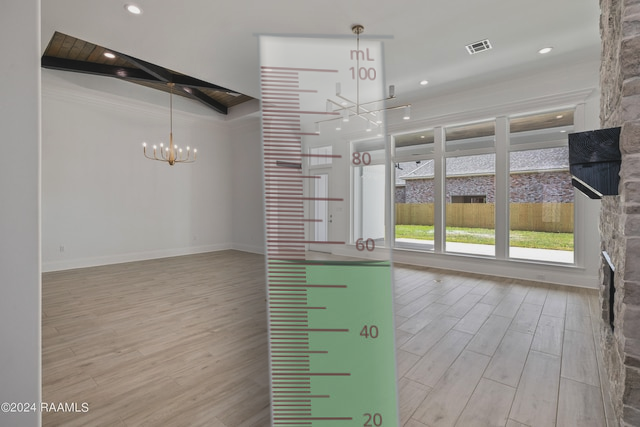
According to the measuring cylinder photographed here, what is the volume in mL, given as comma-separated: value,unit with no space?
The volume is 55,mL
